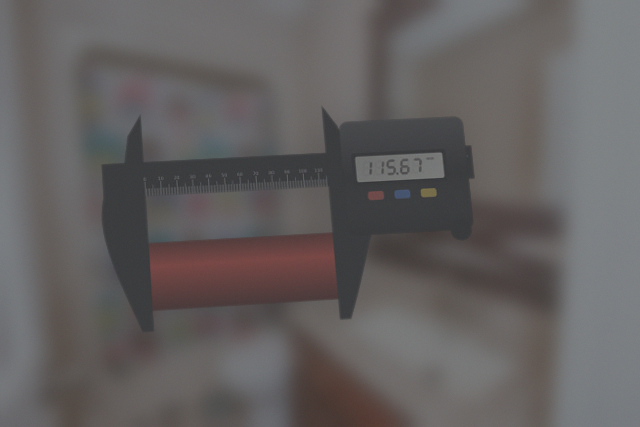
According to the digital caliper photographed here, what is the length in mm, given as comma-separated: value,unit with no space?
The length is 115.67,mm
